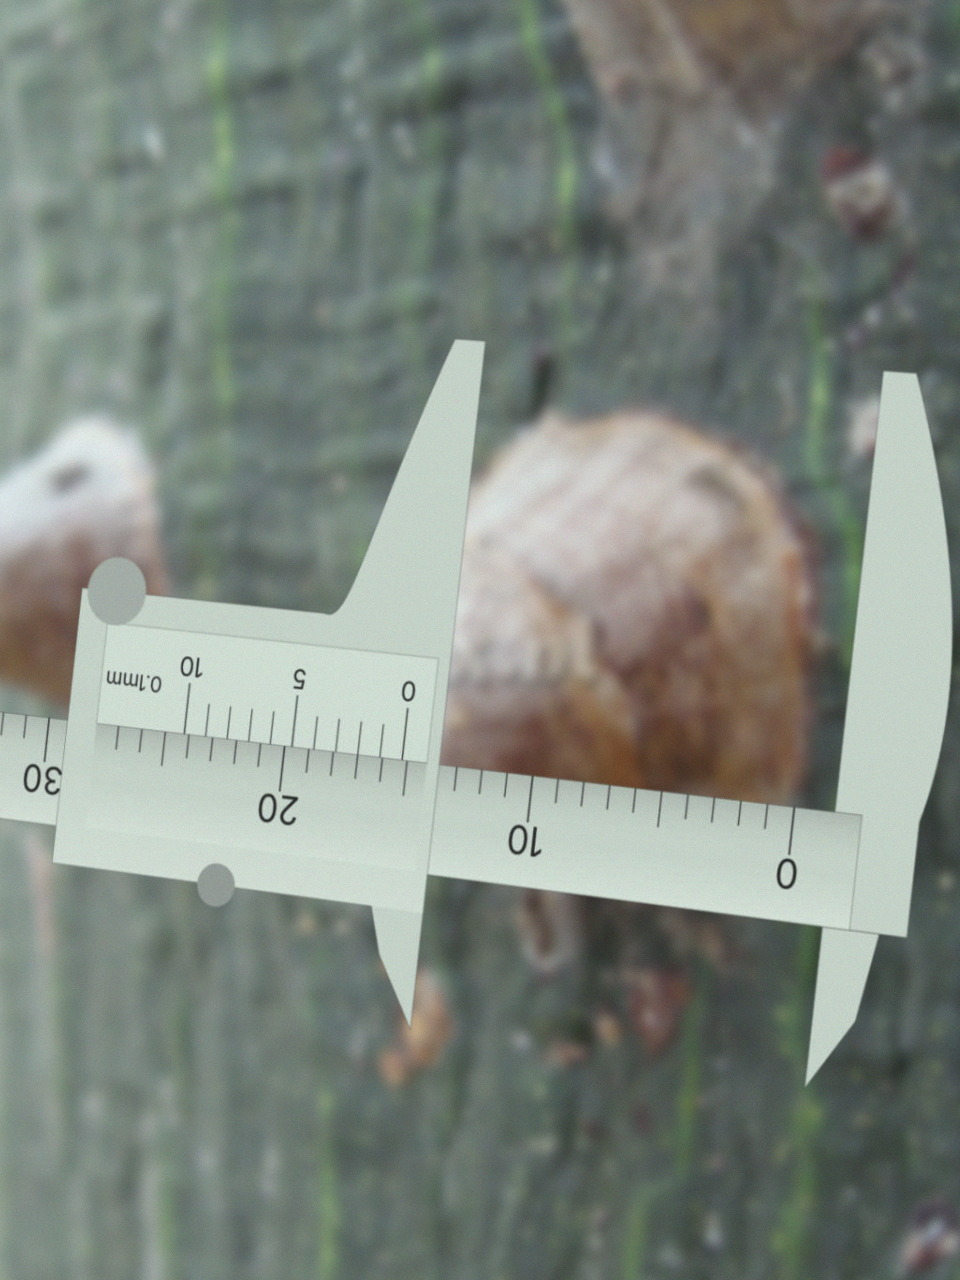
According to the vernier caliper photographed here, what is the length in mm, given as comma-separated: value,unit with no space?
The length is 15.2,mm
